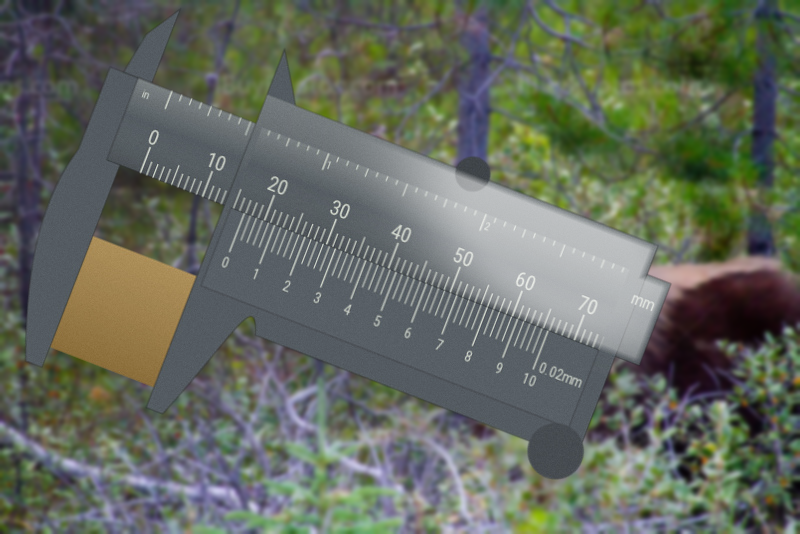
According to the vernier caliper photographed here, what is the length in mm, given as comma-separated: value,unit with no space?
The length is 16.8,mm
